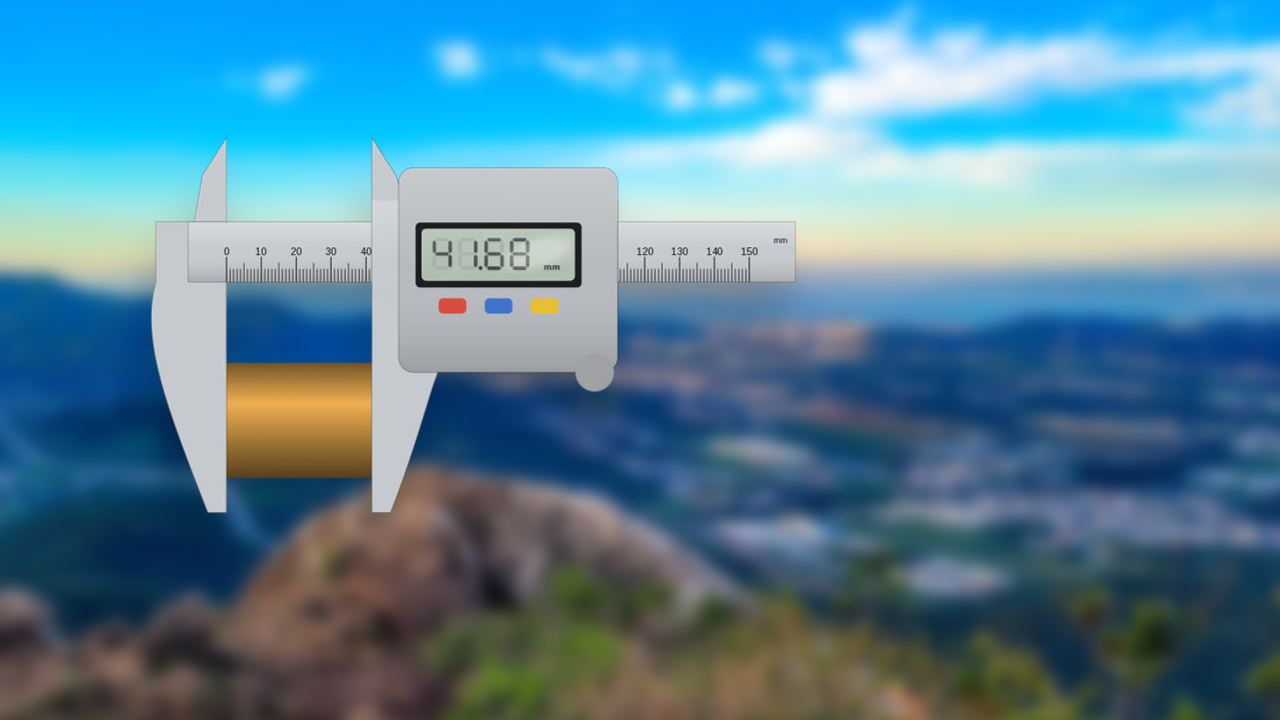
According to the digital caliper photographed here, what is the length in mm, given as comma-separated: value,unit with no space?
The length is 41.68,mm
